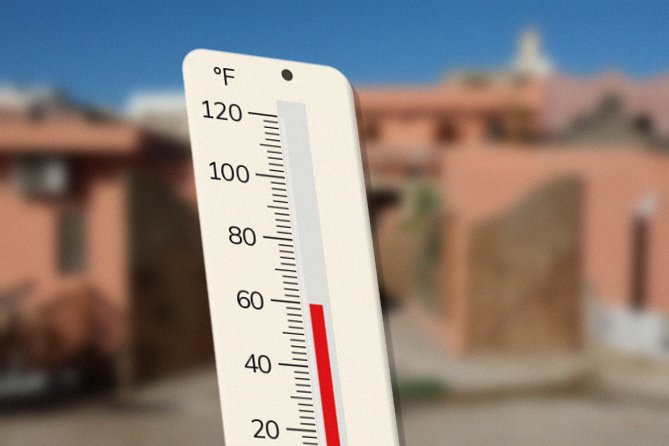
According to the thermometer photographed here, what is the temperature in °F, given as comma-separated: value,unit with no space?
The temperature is 60,°F
